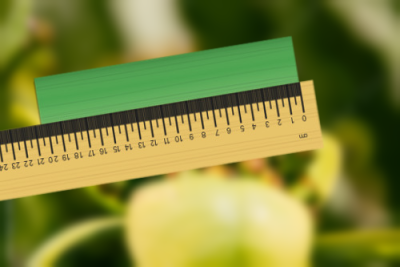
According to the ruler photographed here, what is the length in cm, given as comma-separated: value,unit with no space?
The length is 20.5,cm
